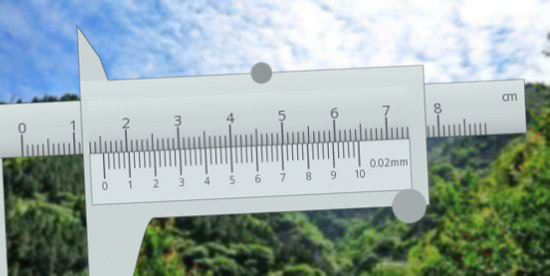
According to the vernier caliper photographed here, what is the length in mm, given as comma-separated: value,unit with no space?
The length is 15.5,mm
